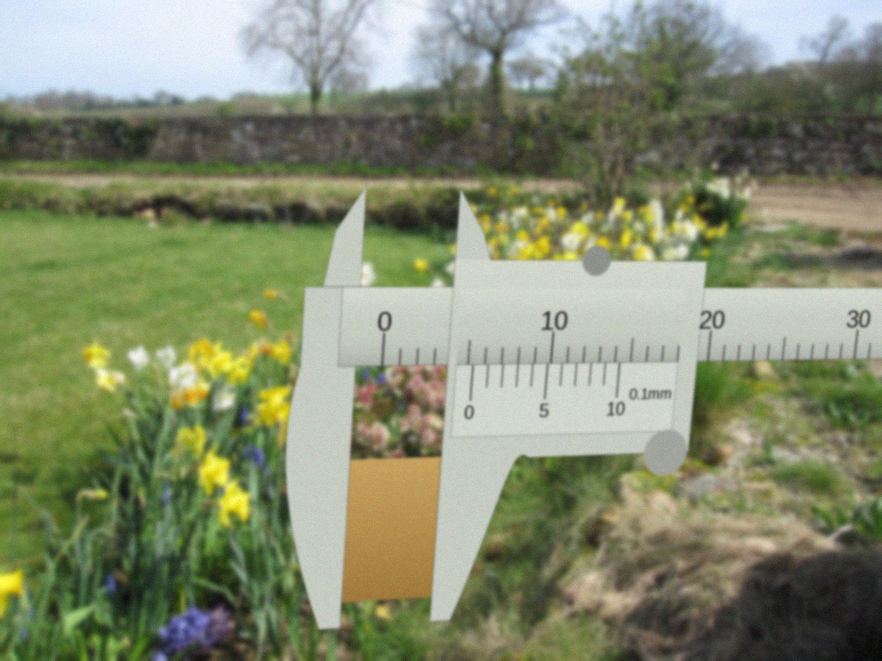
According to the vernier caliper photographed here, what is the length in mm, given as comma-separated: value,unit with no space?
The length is 5.3,mm
